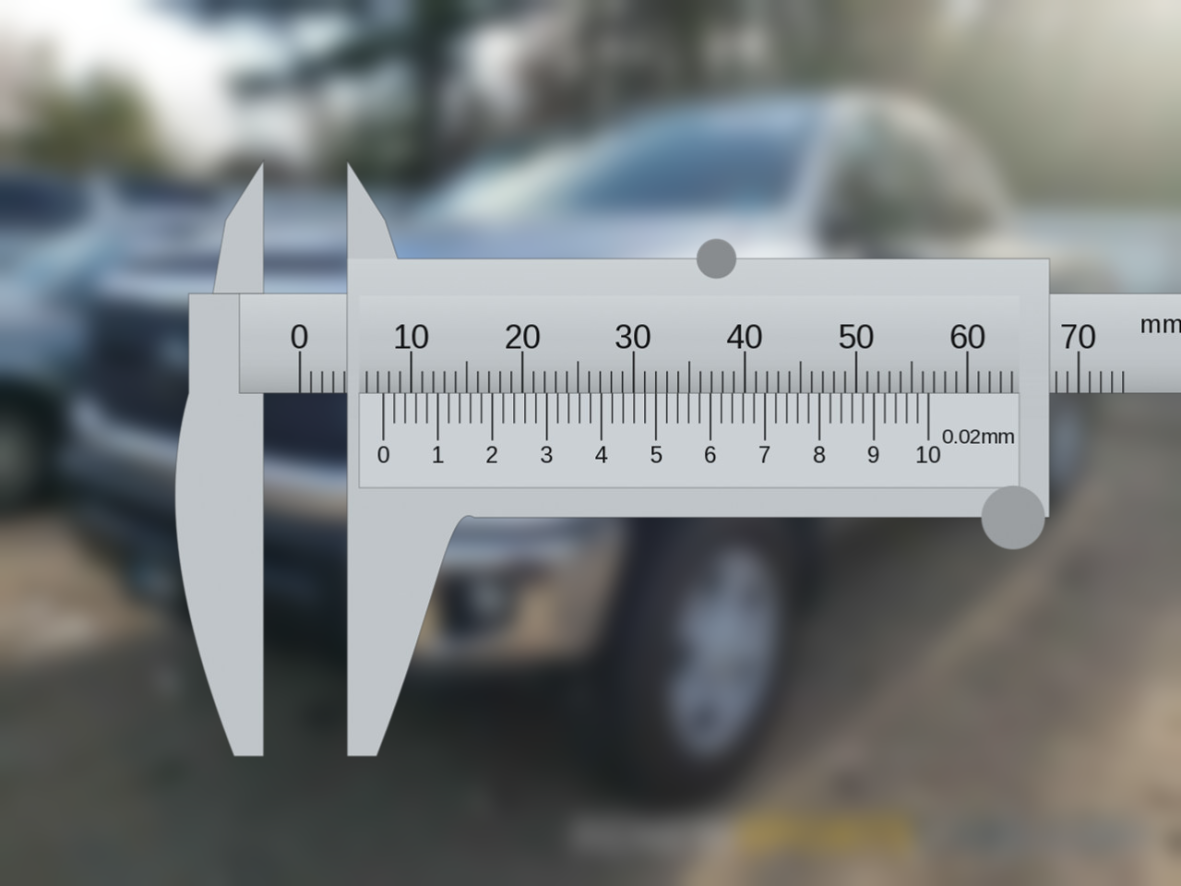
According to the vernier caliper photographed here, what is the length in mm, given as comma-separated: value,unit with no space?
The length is 7.5,mm
